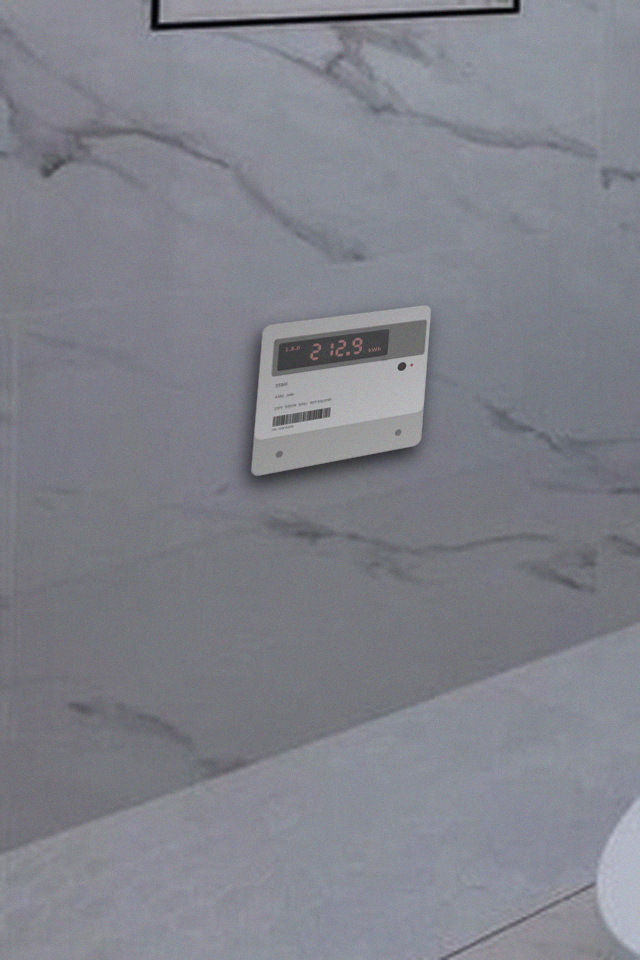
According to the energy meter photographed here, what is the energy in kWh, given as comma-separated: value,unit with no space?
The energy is 212.9,kWh
